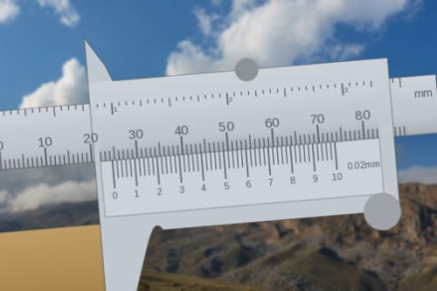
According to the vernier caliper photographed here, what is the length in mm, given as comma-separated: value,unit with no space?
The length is 24.5,mm
